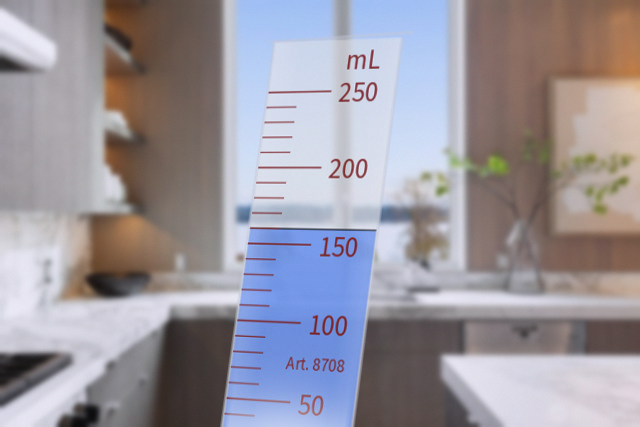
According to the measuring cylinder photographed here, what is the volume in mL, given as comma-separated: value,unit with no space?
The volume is 160,mL
